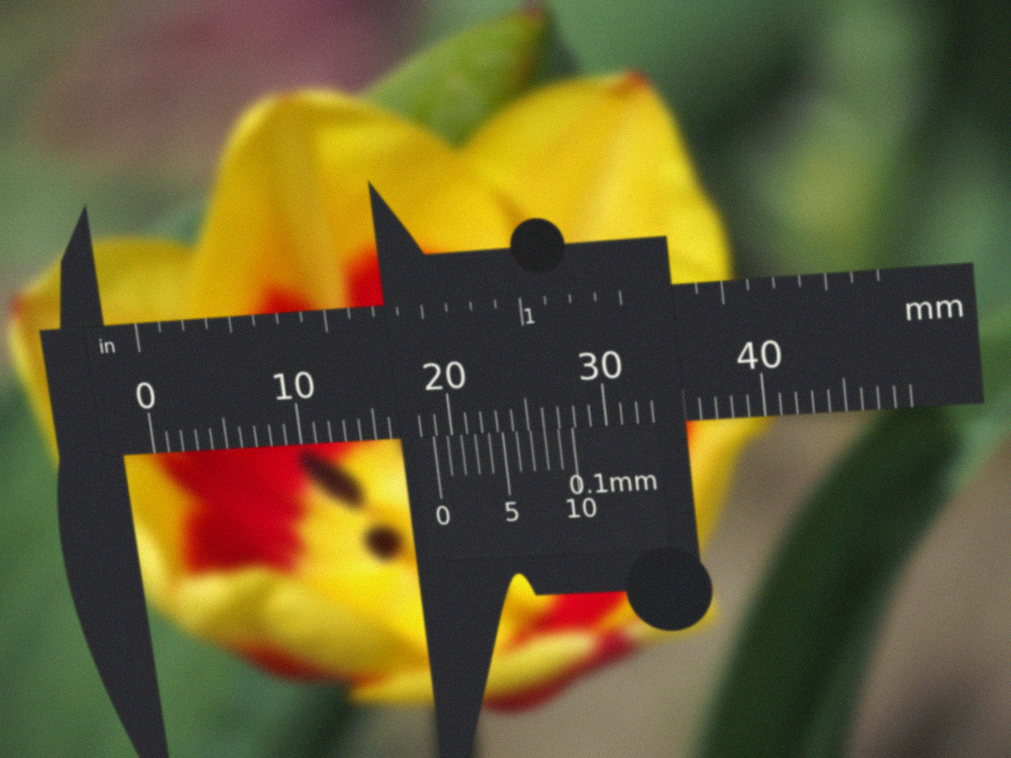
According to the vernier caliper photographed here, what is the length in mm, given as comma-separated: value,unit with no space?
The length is 18.8,mm
